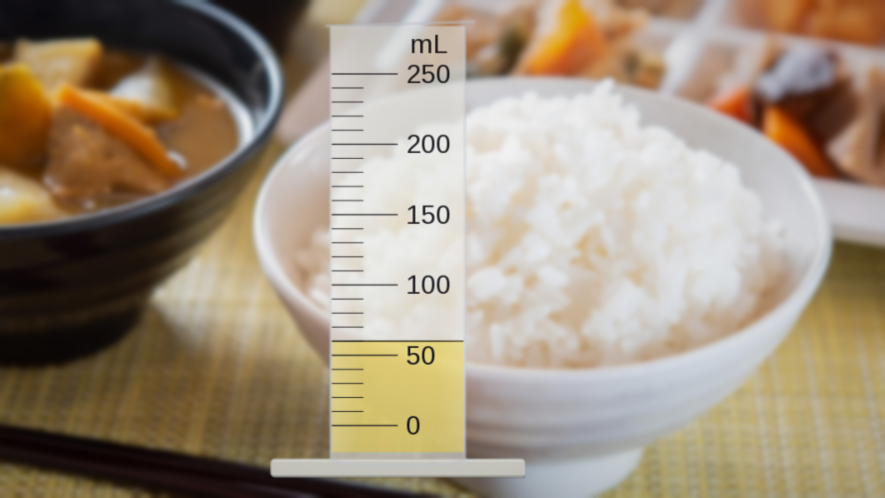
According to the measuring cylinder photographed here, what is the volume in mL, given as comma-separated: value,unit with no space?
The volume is 60,mL
